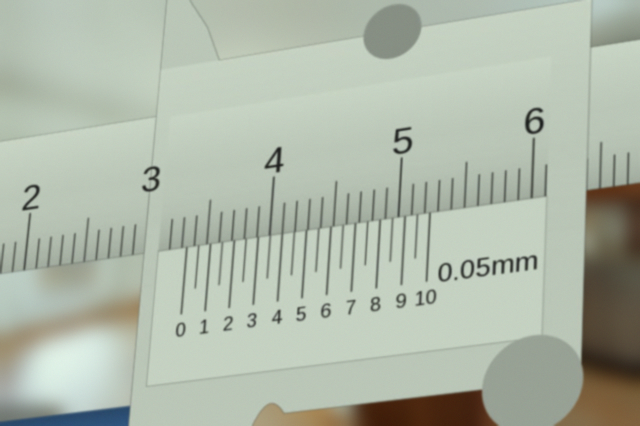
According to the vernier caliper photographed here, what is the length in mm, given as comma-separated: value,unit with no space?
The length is 33.4,mm
